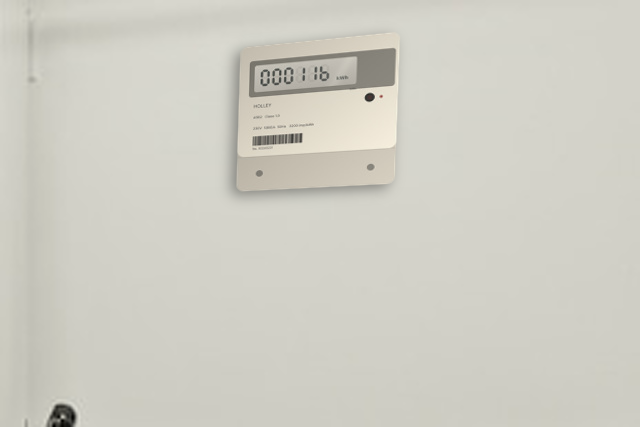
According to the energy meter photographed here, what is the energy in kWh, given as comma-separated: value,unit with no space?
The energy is 116,kWh
